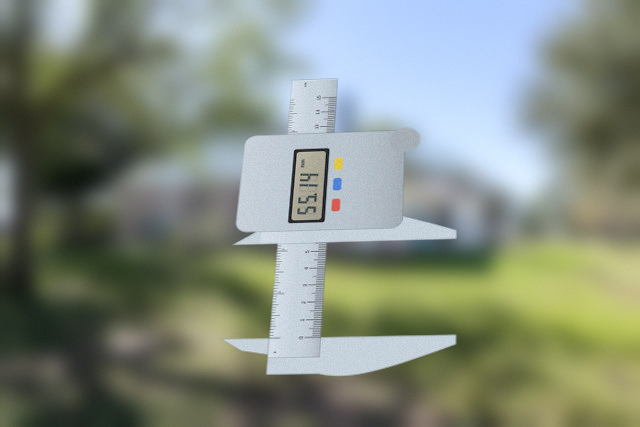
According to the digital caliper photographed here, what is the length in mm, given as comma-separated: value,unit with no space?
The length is 55.14,mm
